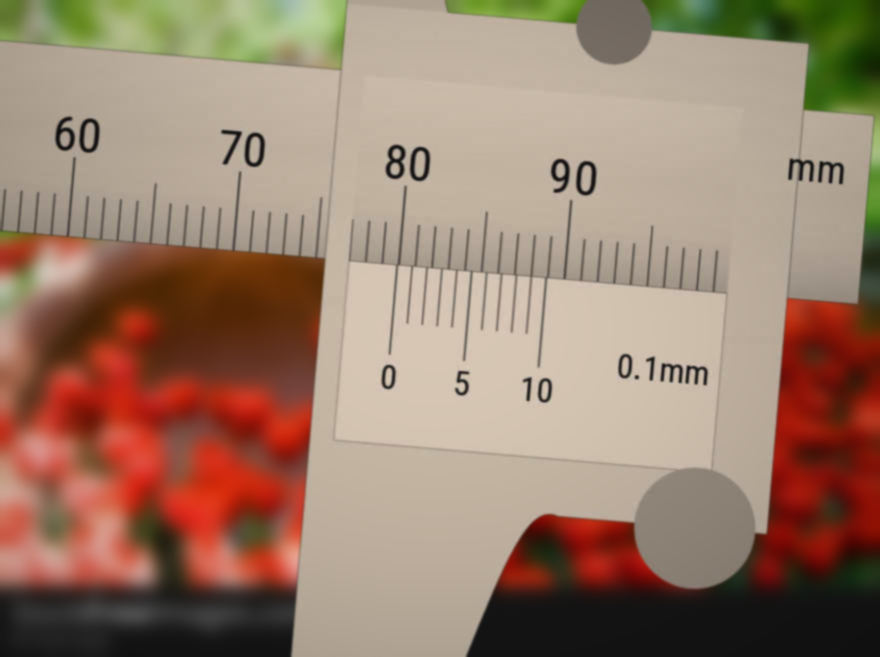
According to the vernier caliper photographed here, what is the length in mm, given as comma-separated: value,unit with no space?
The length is 79.9,mm
